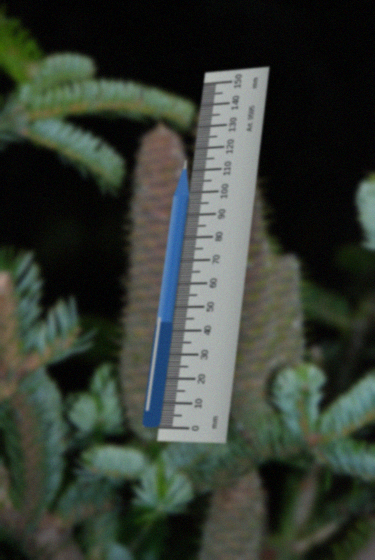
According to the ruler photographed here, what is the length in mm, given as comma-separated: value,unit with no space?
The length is 115,mm
